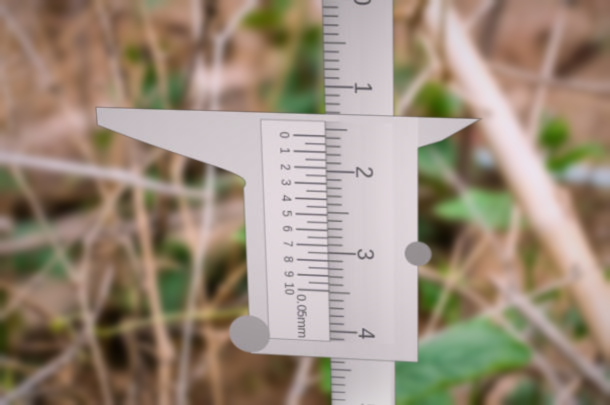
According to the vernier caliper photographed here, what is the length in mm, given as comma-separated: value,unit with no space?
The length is 15.8,mm
